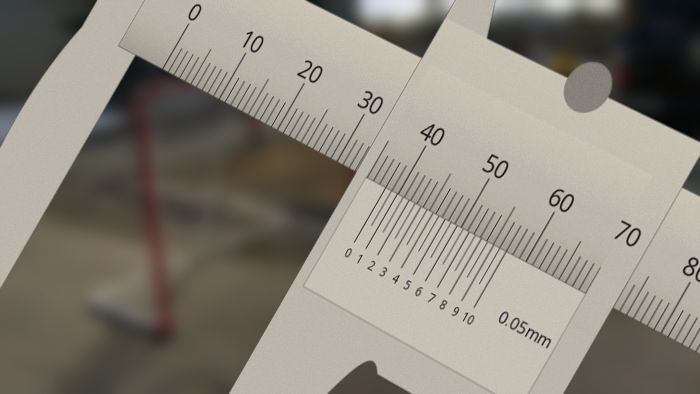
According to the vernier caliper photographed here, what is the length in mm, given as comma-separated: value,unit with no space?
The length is 38.0,mm
